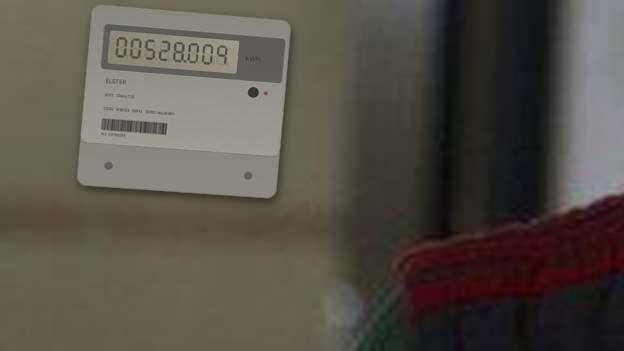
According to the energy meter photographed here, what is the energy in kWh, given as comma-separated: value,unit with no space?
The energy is 528.009,kWh
